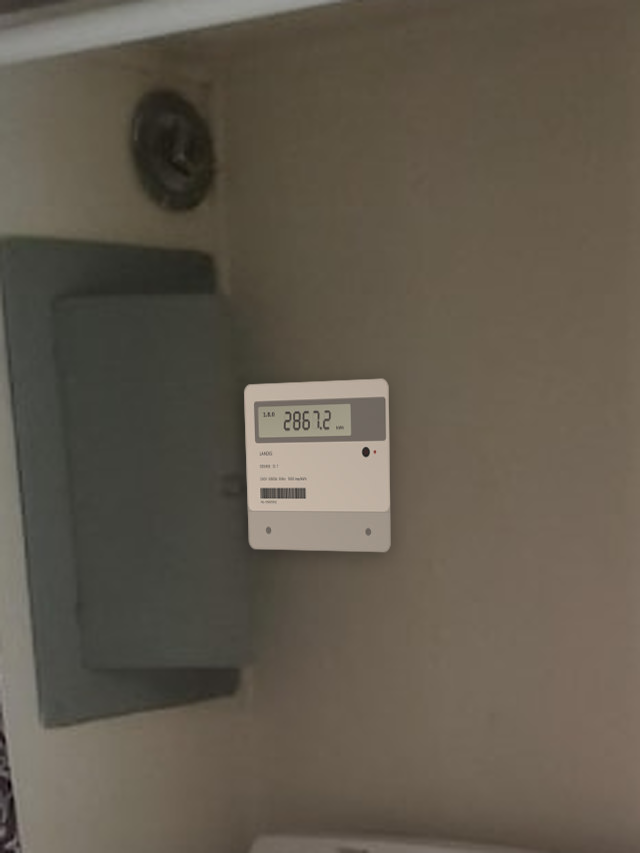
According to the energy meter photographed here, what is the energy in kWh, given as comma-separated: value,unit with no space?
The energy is 2867.2,kWh
